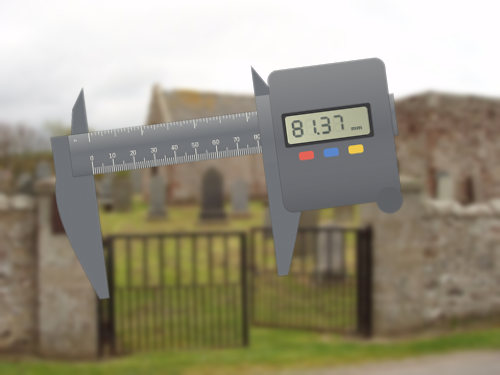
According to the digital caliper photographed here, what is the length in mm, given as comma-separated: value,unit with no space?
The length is 81.37,mm
